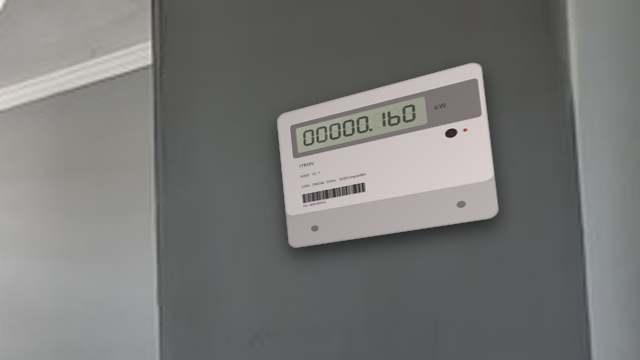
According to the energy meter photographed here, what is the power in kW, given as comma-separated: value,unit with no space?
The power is 0.160,kW
